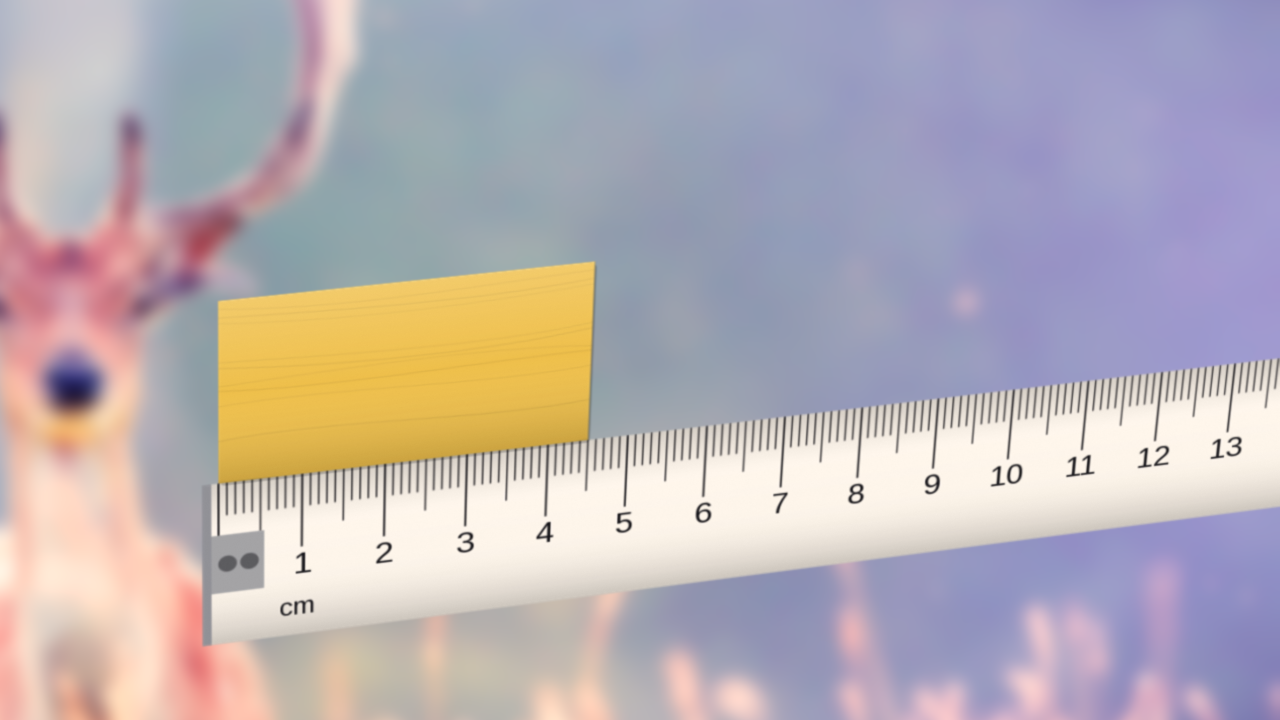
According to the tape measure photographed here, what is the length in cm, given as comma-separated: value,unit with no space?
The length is 4.5,cm
